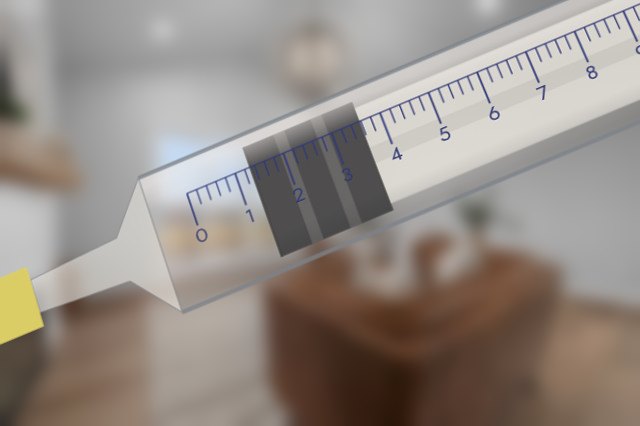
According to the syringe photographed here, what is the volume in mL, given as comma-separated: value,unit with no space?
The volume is 1.3,mL
